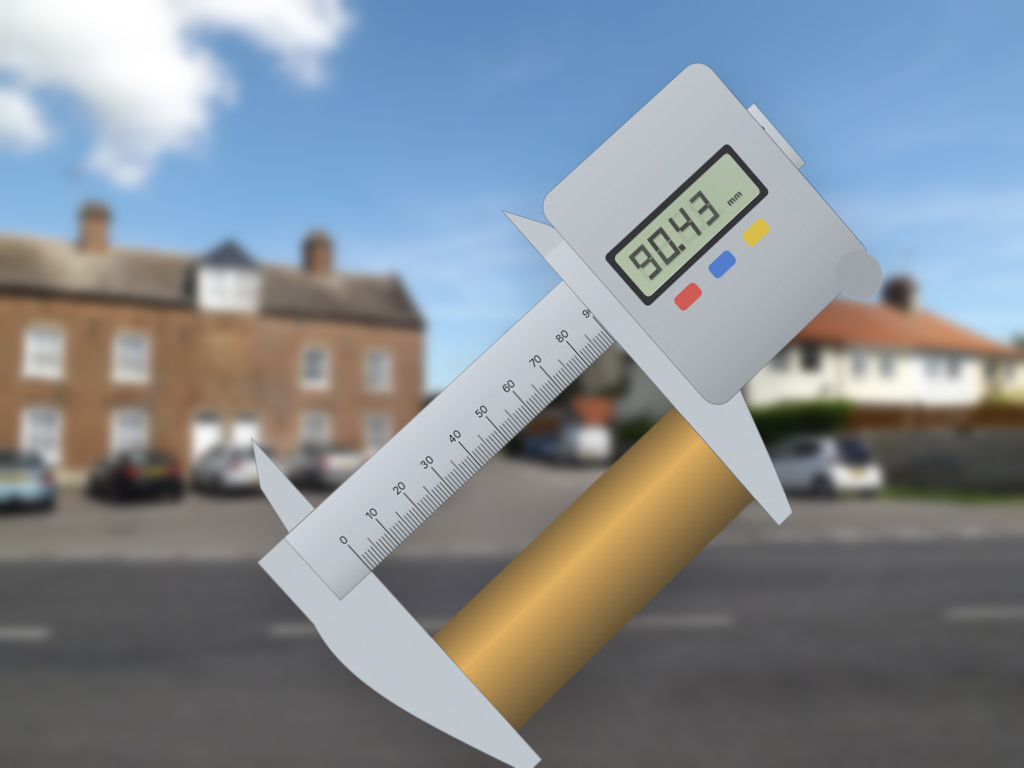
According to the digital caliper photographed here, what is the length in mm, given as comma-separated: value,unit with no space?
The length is 90.43,mm
